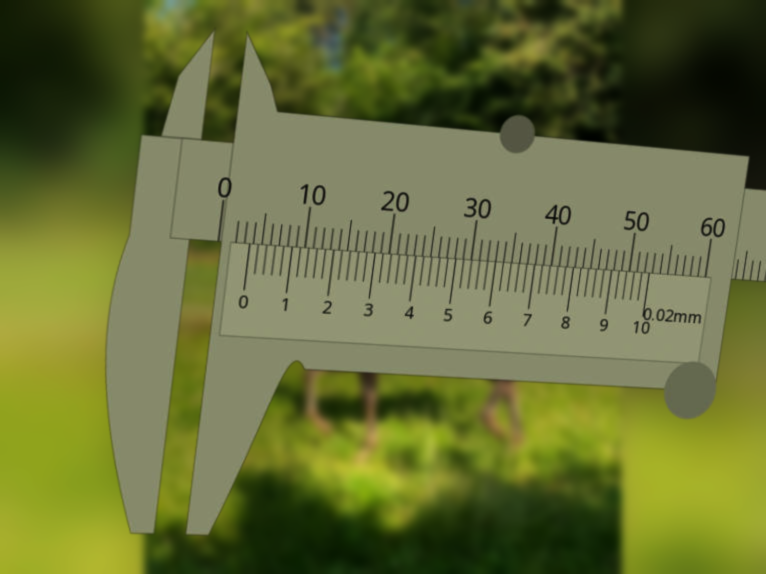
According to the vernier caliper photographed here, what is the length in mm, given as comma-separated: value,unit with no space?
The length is 3.6,mm
